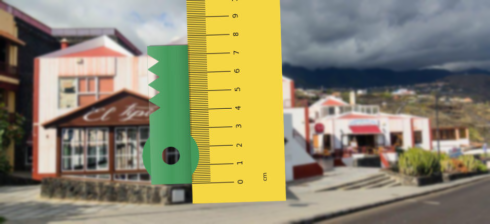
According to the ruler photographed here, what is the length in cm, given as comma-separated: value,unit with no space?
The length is 7.5,cm
